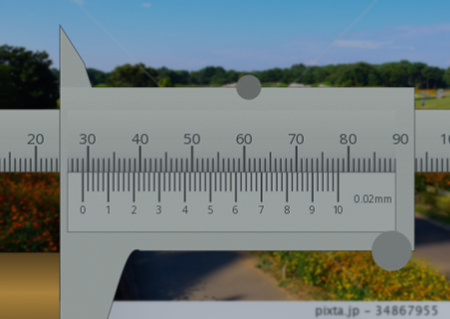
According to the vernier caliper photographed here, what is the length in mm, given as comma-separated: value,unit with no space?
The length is 29.0,mm
